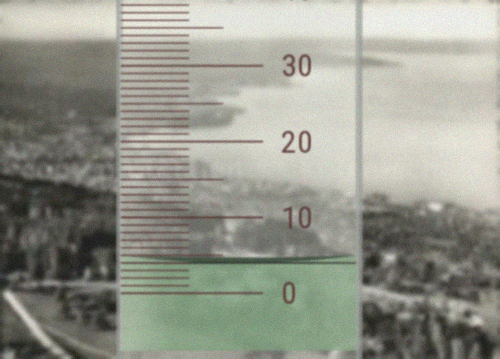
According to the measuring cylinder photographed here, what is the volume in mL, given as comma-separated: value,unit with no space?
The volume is 4,mL
